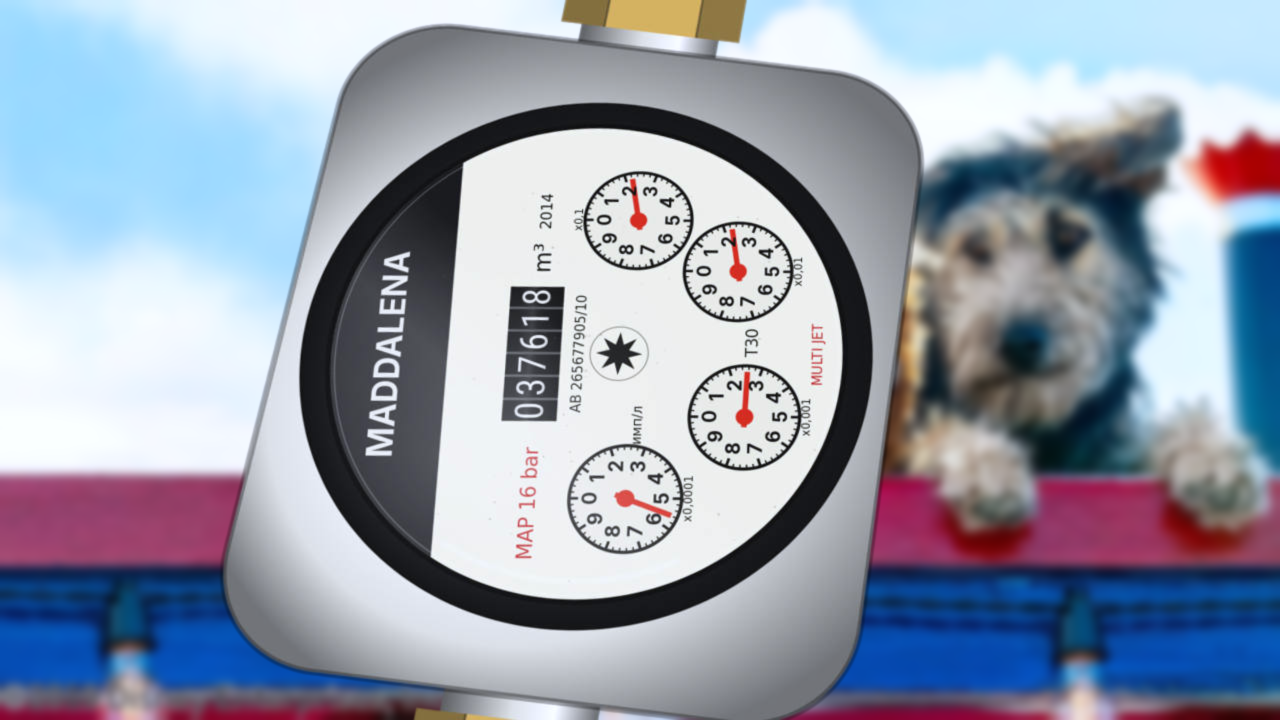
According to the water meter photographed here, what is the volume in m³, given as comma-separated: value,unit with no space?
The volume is 37618.2225,m³
